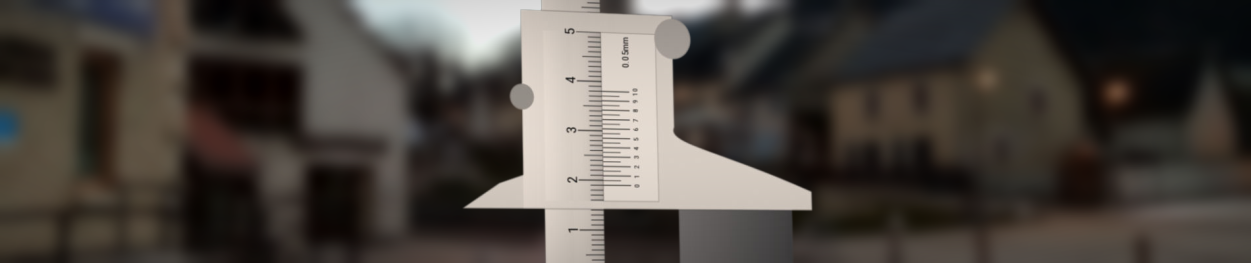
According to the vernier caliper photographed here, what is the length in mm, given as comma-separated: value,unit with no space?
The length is 19.0,mm
